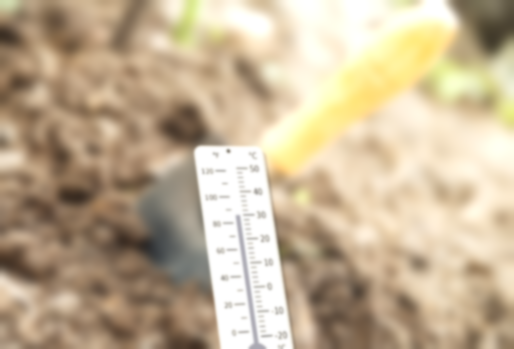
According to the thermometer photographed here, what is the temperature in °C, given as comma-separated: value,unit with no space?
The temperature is 30,°C
